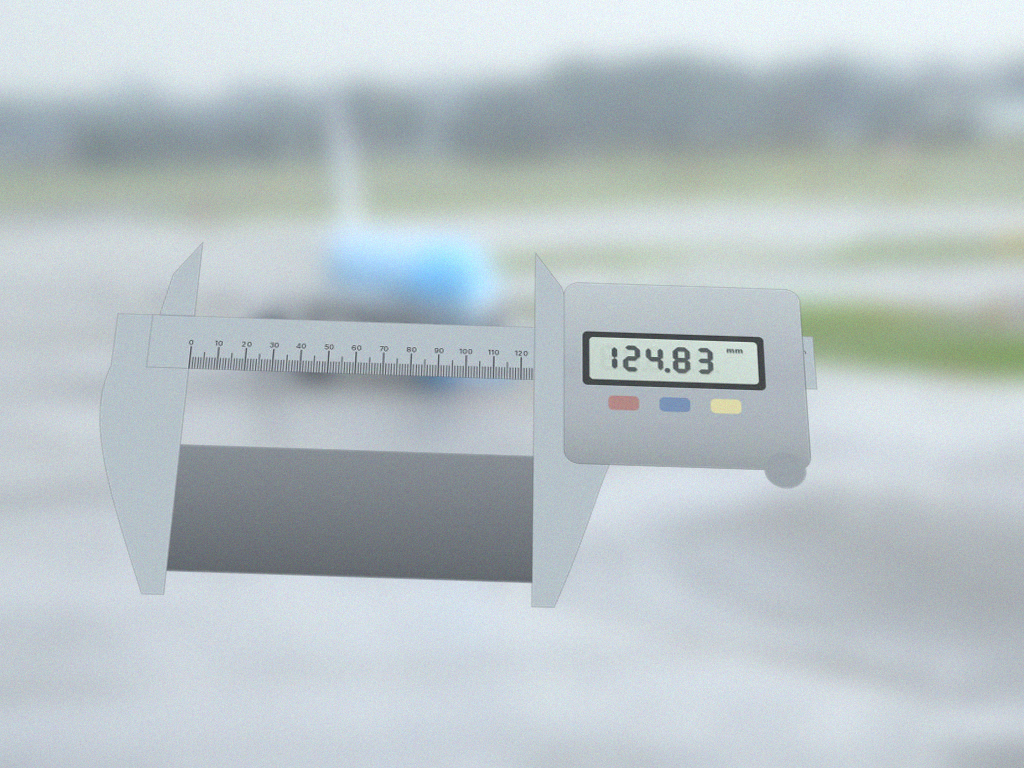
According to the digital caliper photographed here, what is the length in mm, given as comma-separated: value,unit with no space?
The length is 124.83,mm
